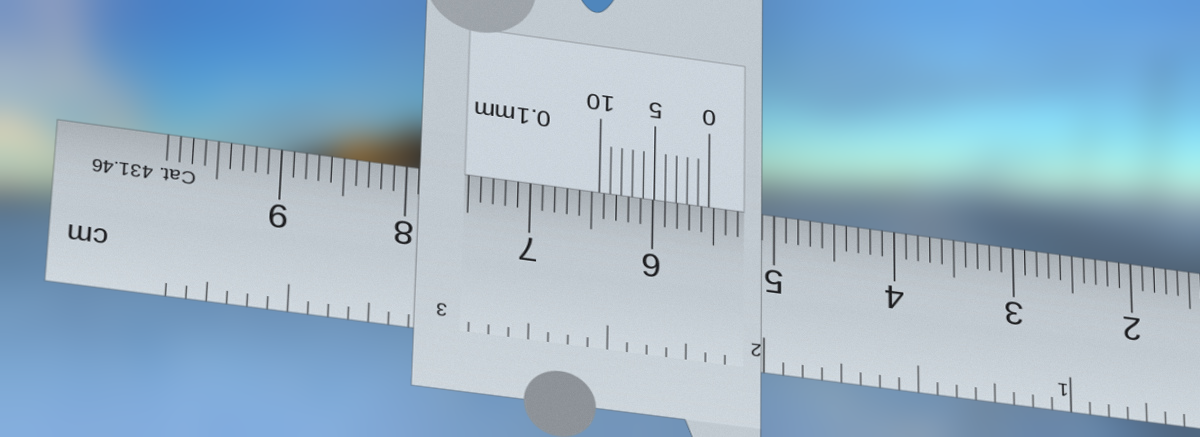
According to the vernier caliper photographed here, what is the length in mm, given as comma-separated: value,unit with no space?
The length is 55.4,mm
